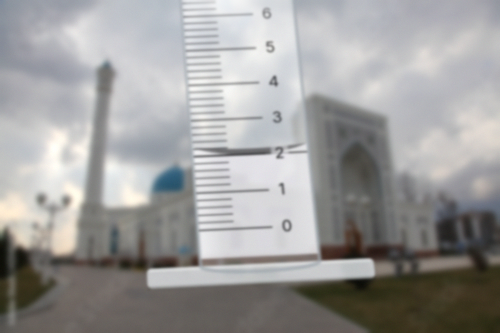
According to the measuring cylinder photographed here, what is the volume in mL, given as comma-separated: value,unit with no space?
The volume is 2,mL
